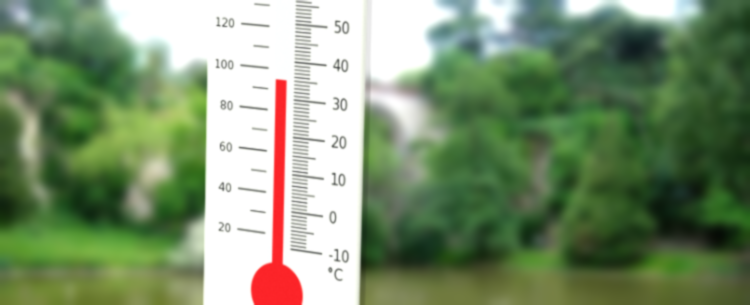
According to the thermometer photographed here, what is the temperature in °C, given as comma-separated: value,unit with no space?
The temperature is 35,°C
